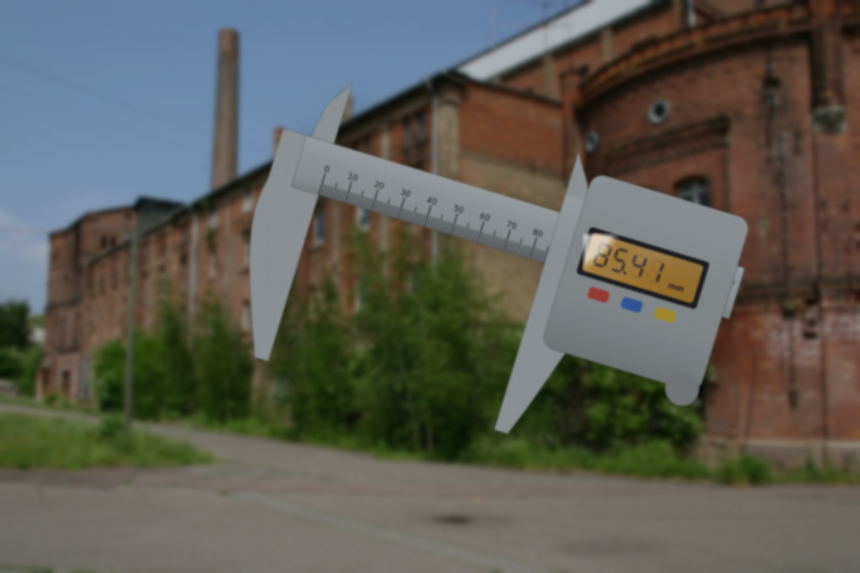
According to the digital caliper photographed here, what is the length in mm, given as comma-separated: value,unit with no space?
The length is 85.41,mm
